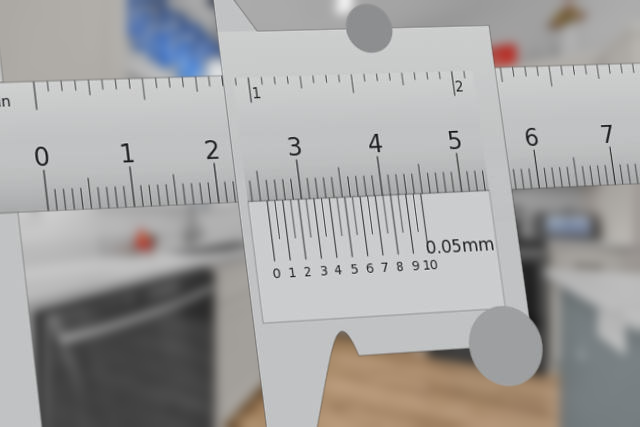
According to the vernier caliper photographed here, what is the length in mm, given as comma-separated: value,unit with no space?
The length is 25.8,mm
